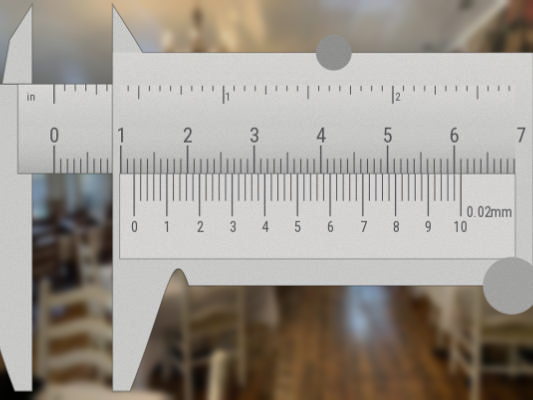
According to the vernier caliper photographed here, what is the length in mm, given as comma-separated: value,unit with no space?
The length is 12.0,mm
